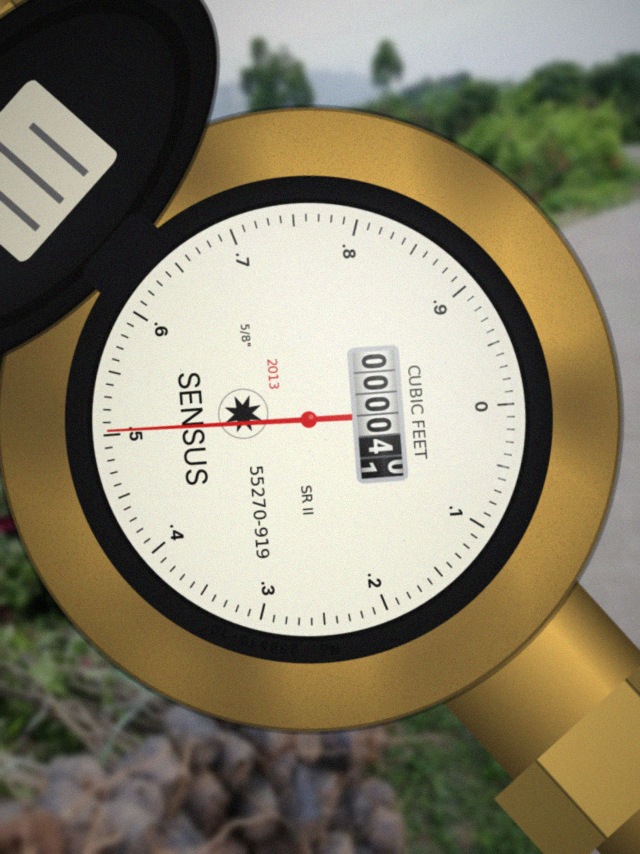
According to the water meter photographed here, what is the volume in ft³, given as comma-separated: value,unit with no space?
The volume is 40.50,ft³
